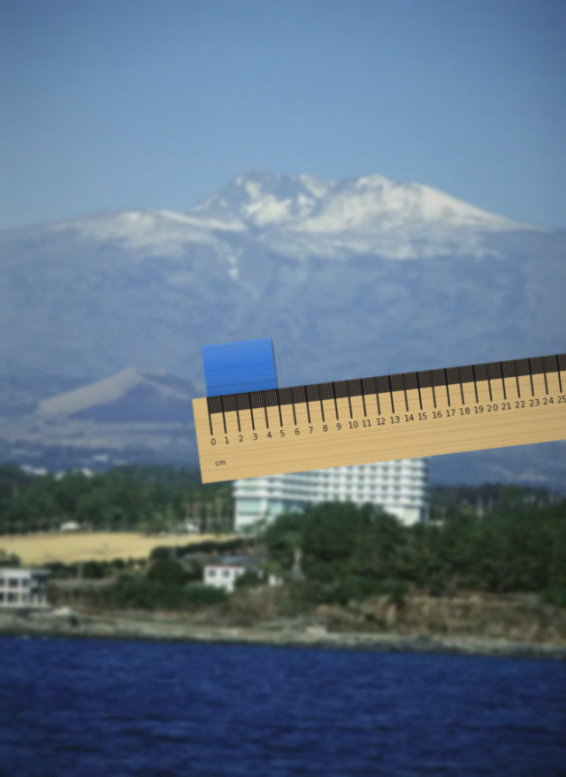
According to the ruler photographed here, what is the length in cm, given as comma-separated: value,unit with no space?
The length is 5,cm
